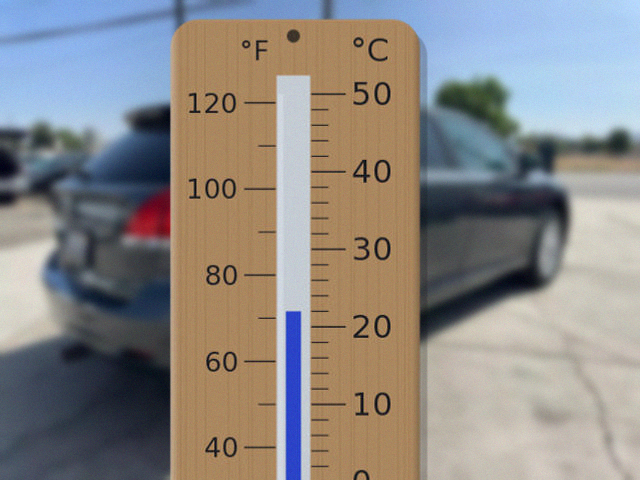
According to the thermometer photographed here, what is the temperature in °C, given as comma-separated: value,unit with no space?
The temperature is 22,°C
